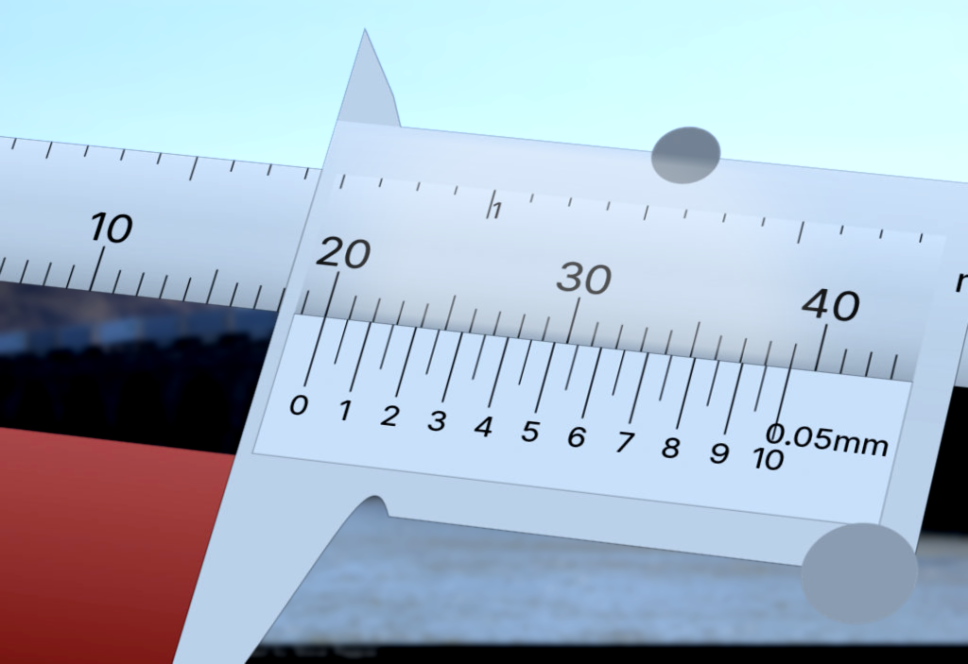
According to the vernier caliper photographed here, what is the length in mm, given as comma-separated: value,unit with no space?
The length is 20.0,mm
